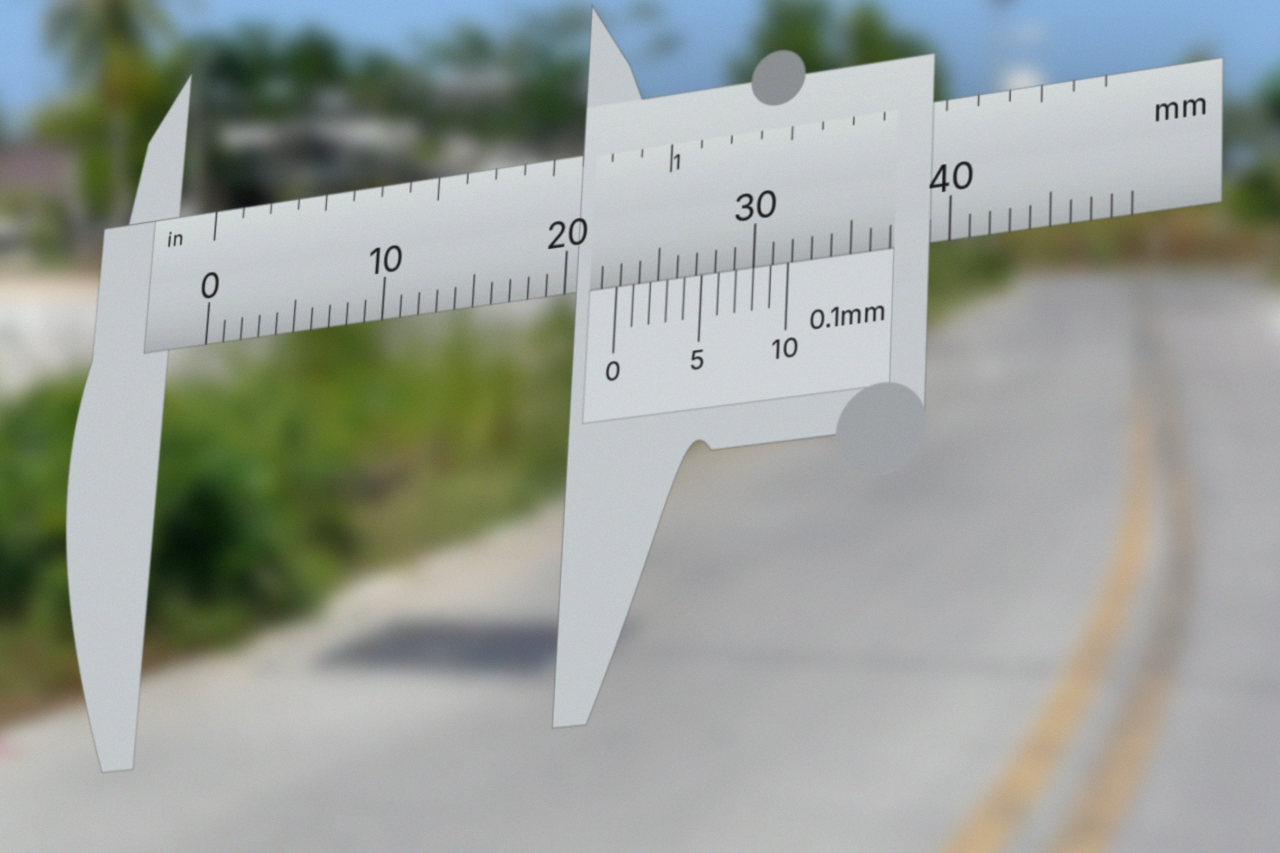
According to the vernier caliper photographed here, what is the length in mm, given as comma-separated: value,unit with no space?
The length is 22.8,mm
